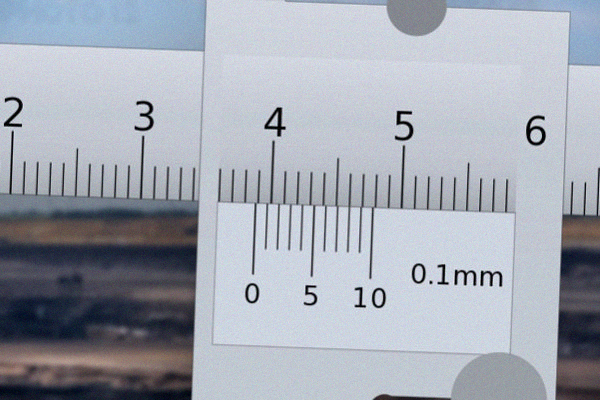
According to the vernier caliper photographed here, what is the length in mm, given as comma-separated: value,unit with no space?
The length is 38.8,mm
